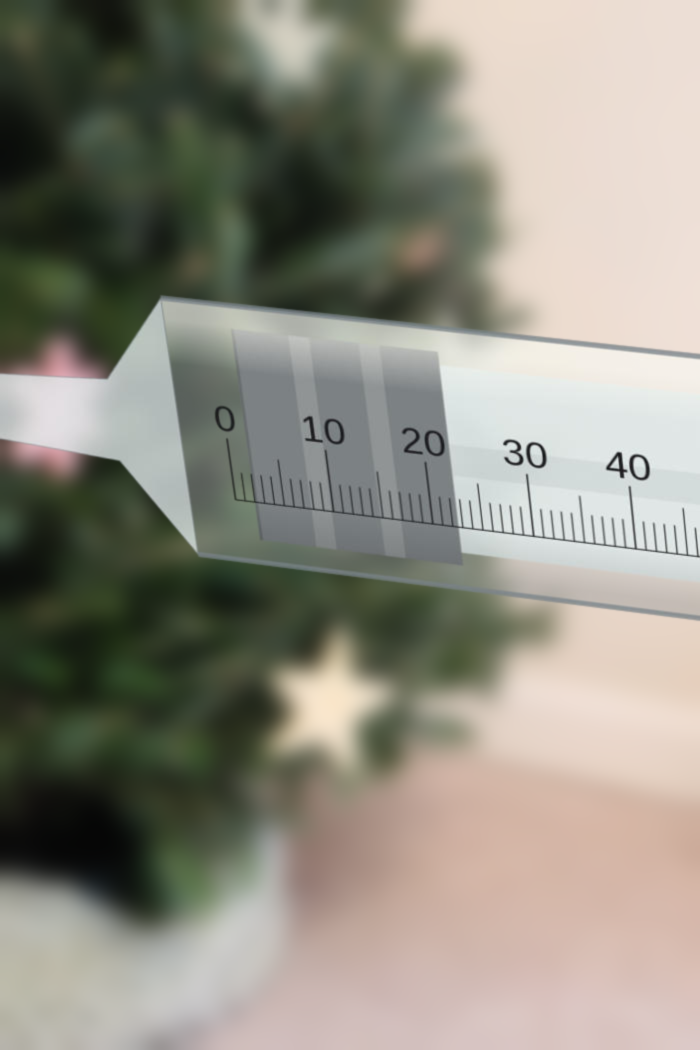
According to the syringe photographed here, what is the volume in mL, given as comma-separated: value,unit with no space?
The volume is 2,mL
